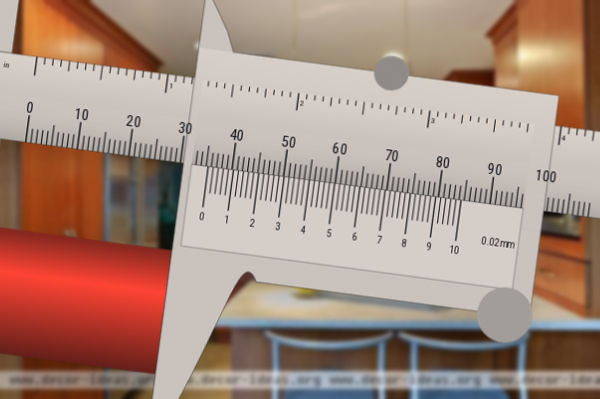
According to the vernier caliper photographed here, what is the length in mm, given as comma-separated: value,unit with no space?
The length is 35.4,mm
